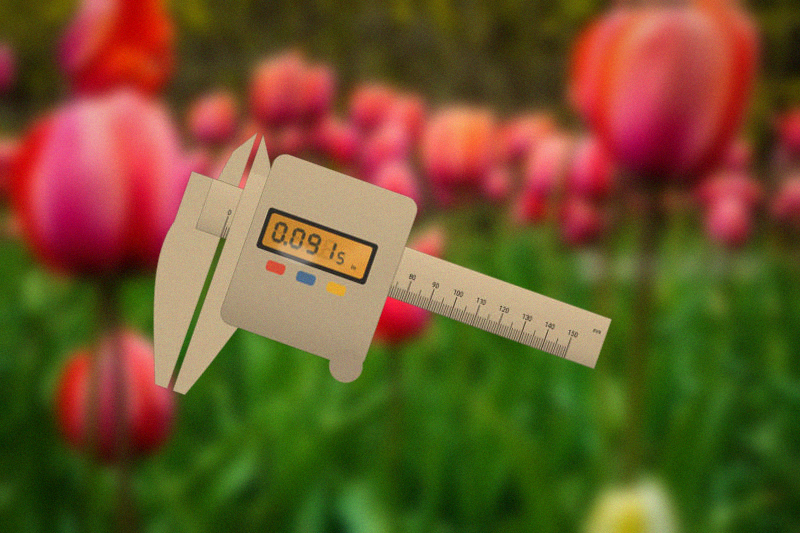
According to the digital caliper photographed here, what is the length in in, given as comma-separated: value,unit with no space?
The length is 0.0915,in
